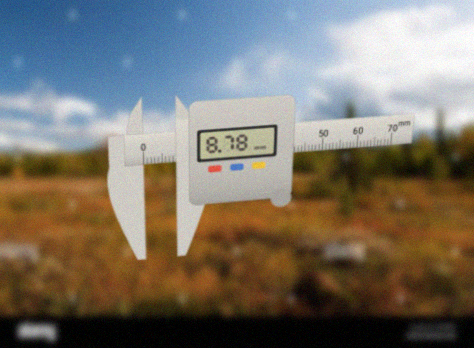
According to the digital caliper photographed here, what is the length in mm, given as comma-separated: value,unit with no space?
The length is 8.78,mm
